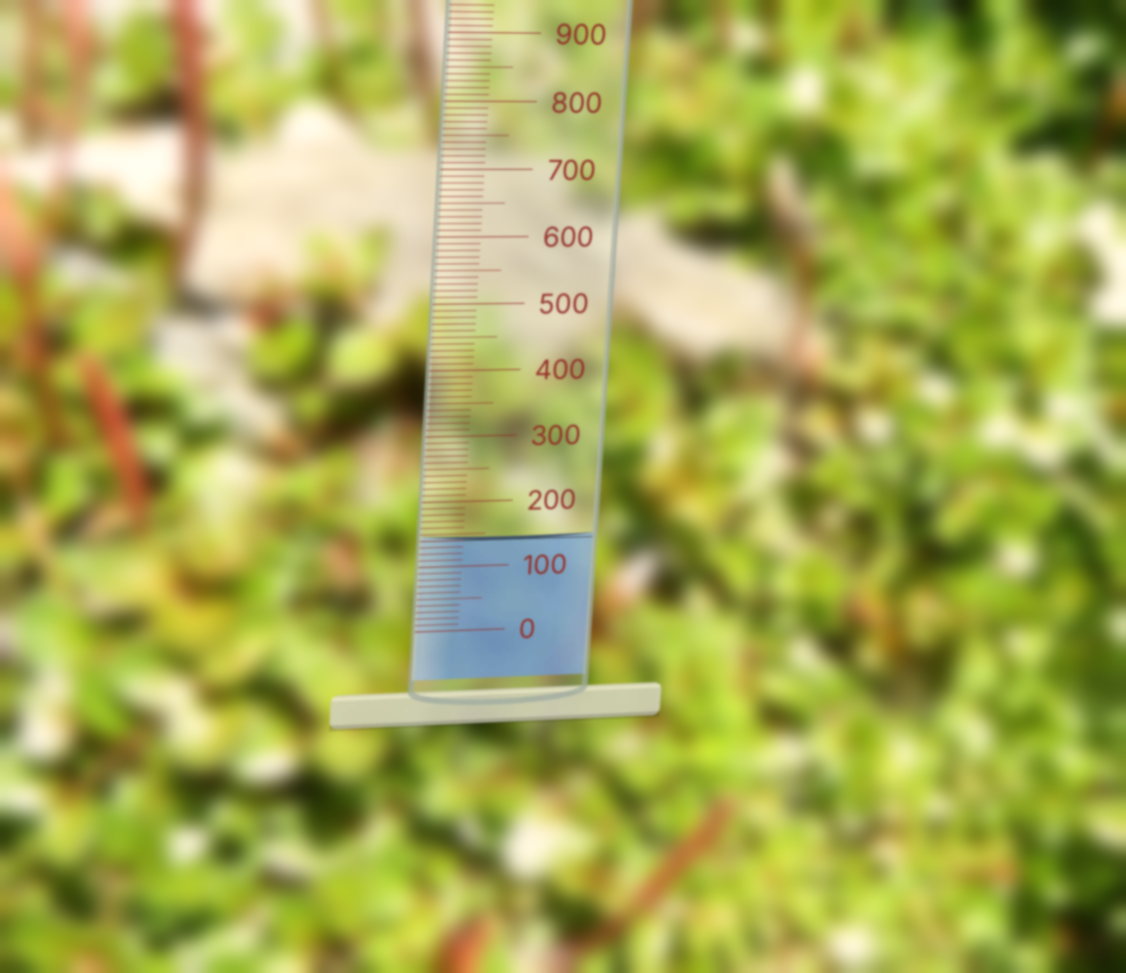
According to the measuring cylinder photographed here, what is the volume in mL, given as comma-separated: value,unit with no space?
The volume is 140,mL
